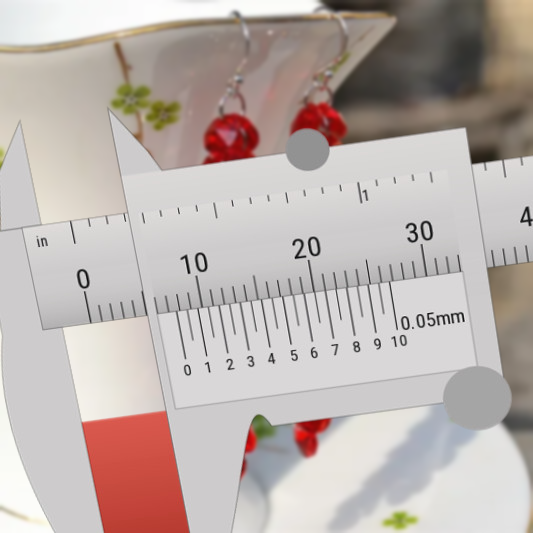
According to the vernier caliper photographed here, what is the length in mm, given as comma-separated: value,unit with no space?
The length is 7.7,mm
